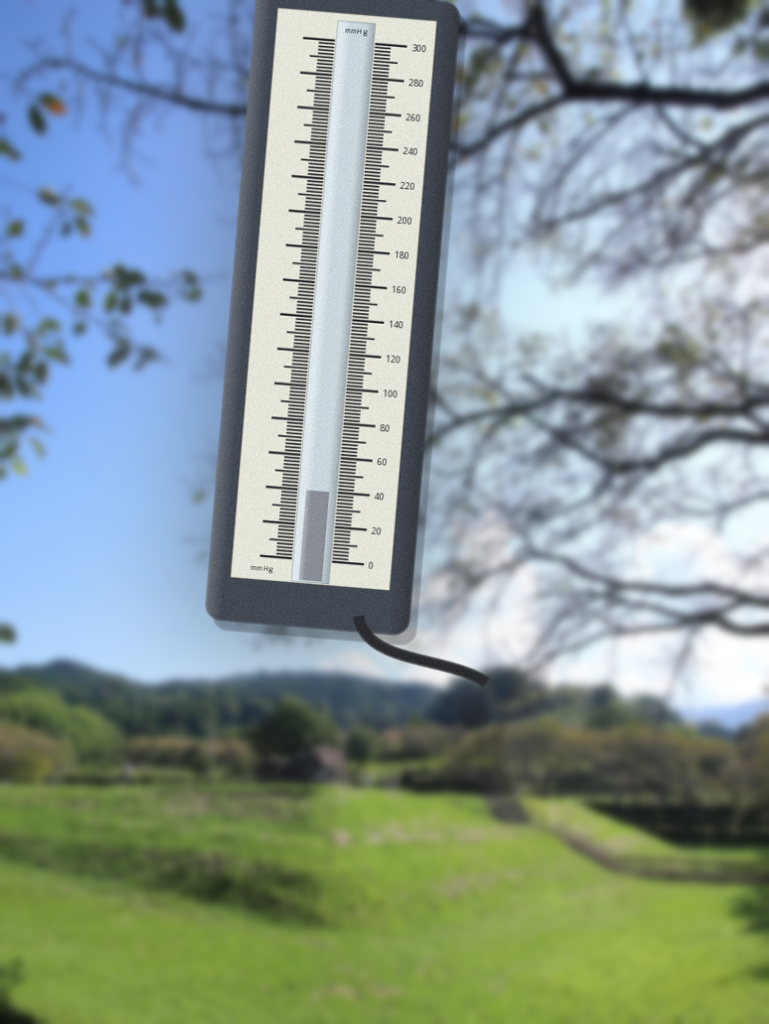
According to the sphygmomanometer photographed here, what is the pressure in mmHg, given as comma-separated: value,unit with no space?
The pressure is 40,mmHg
